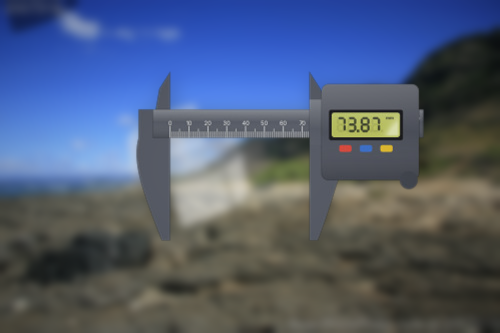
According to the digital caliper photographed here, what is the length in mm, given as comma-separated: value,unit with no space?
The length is 73.87,mm
